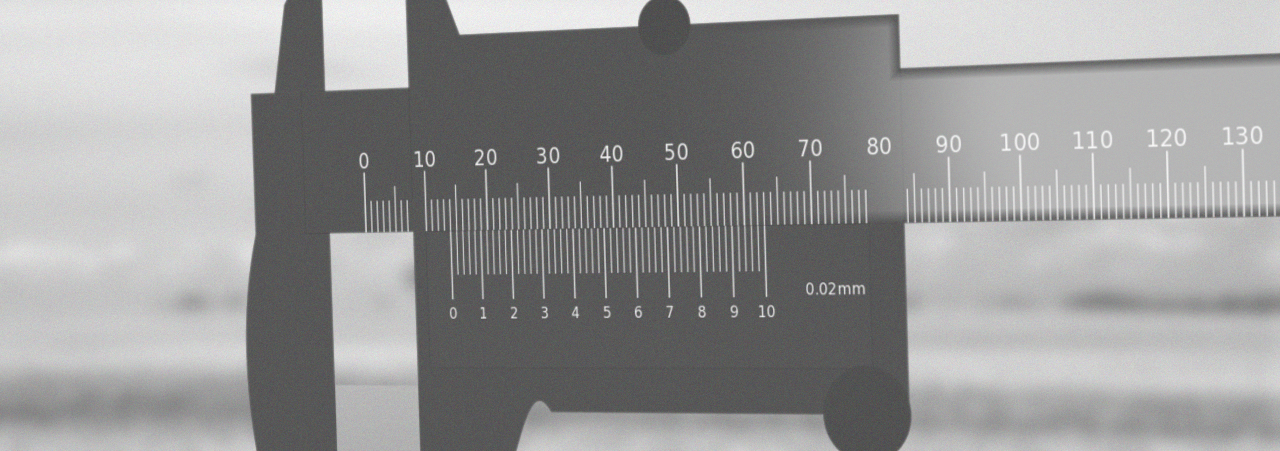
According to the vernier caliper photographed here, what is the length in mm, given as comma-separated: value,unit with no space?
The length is 14.0,mm
